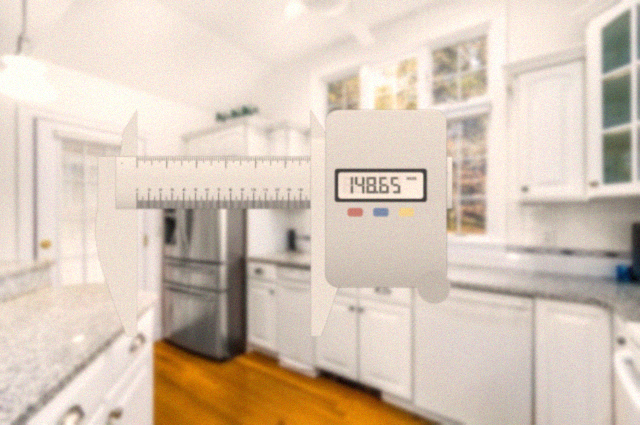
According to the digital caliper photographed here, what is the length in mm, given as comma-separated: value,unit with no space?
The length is 148.65,mm
